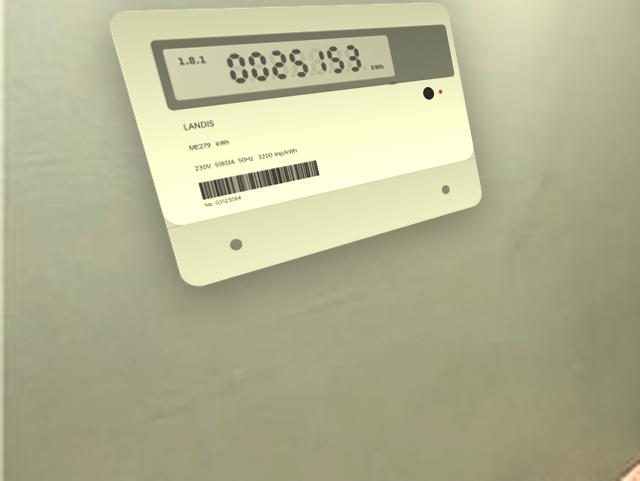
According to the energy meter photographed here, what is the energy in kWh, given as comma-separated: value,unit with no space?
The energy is 25153,kWh
